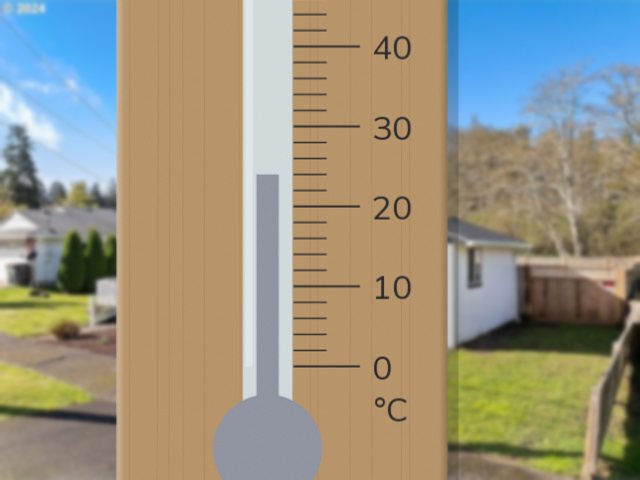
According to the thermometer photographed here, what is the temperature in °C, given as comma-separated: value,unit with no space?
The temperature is 24,°C
